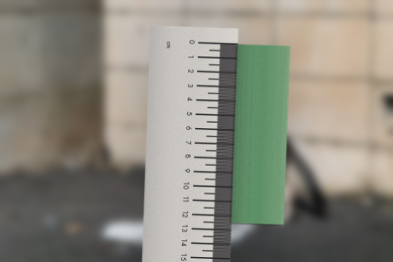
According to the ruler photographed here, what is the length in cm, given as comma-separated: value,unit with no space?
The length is 12.5,cm
